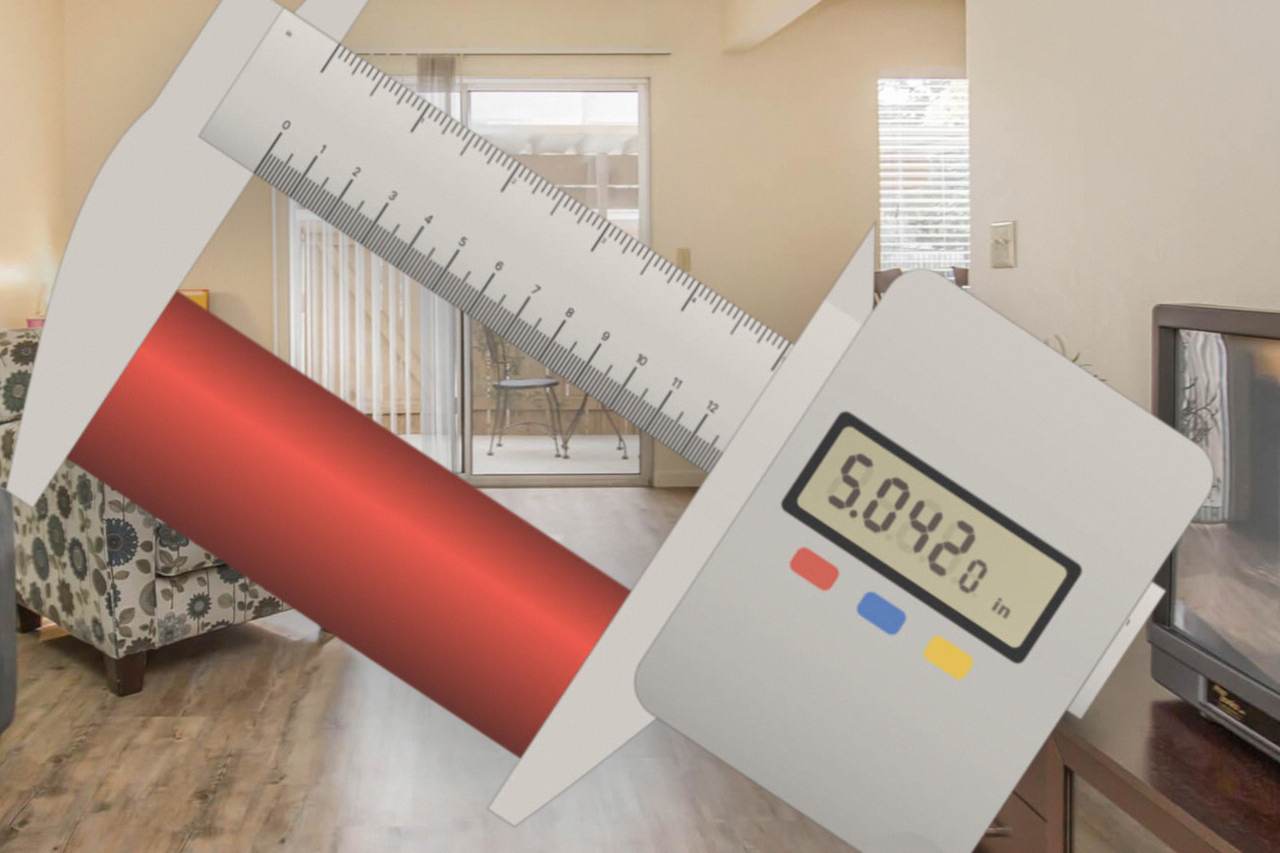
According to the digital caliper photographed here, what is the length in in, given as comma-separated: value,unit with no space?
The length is 5.0420,in
